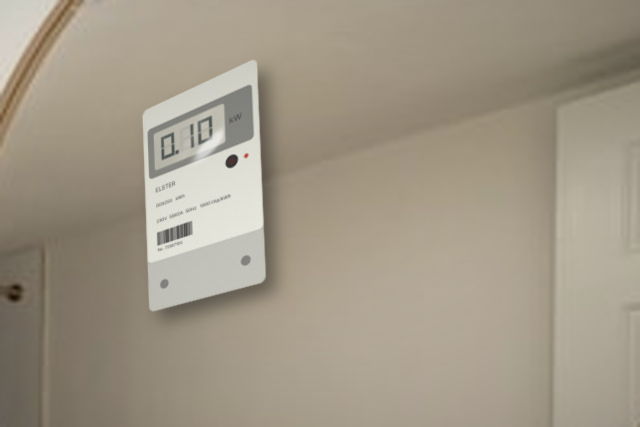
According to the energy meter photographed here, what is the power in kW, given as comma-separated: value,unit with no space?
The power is 0.10,kW
